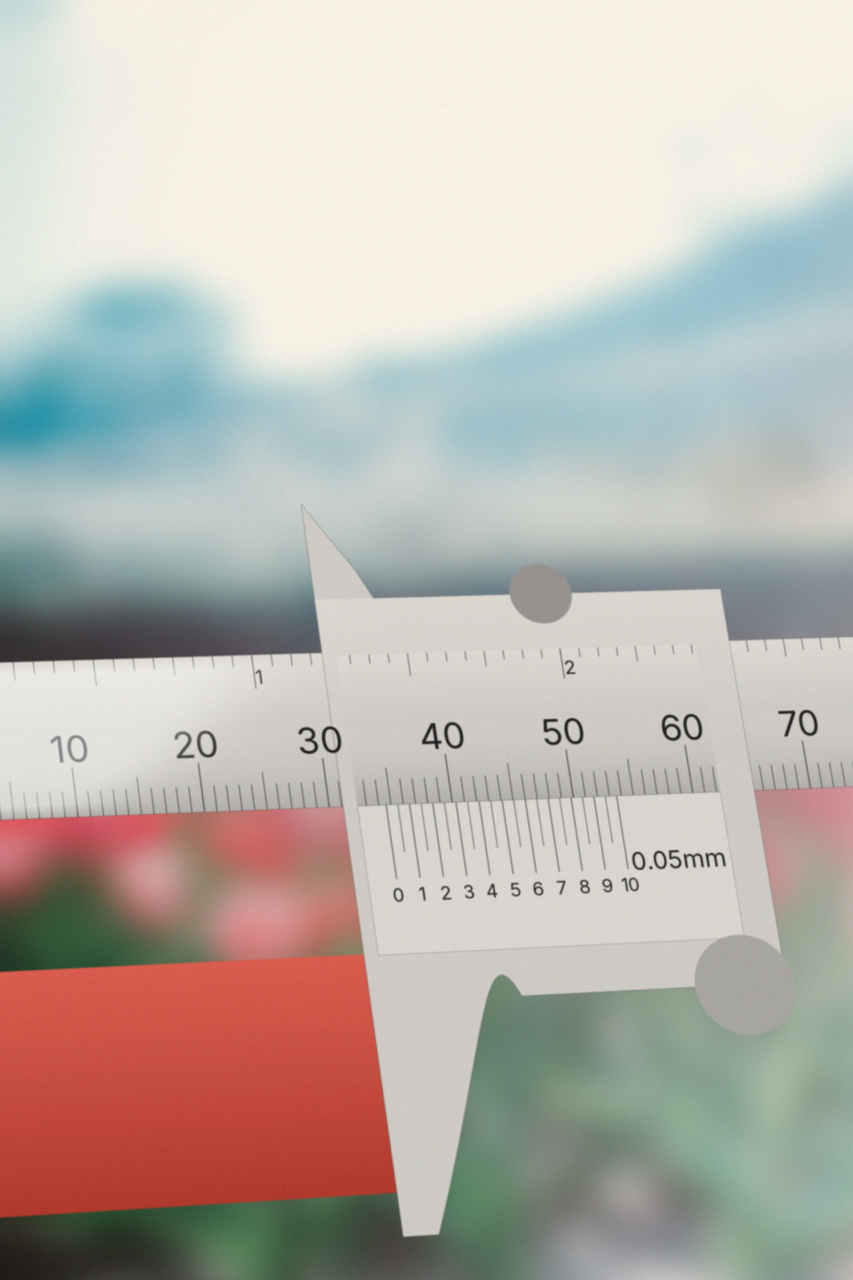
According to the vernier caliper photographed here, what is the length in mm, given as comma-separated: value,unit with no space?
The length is 34.6,mm
